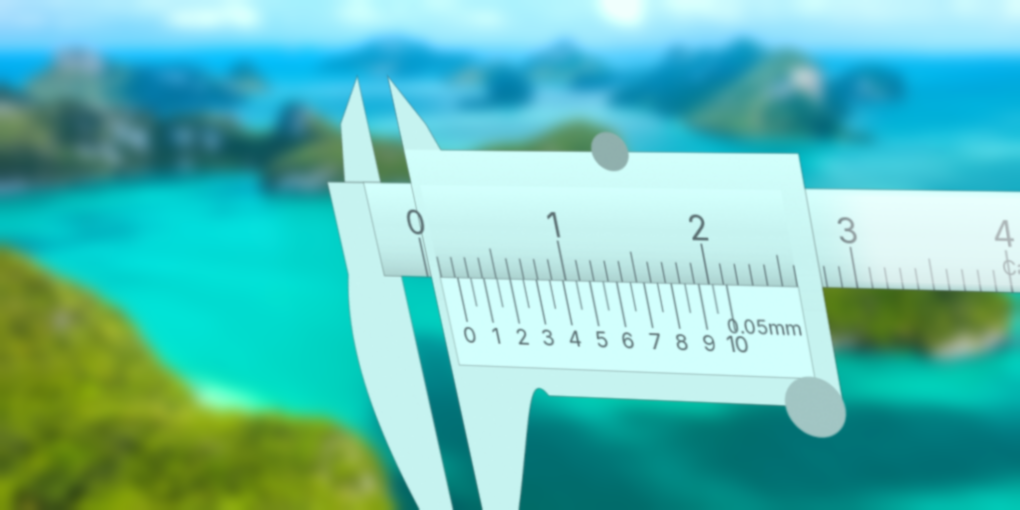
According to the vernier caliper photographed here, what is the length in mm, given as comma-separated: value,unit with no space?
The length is 2.2,mm
